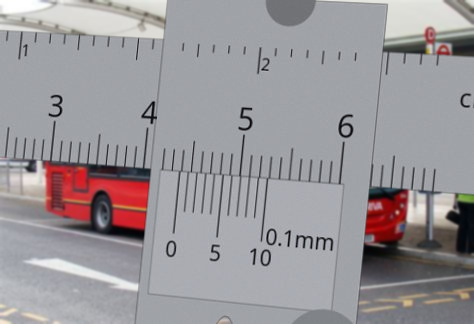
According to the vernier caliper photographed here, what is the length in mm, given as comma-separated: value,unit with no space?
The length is 43.8,mm
